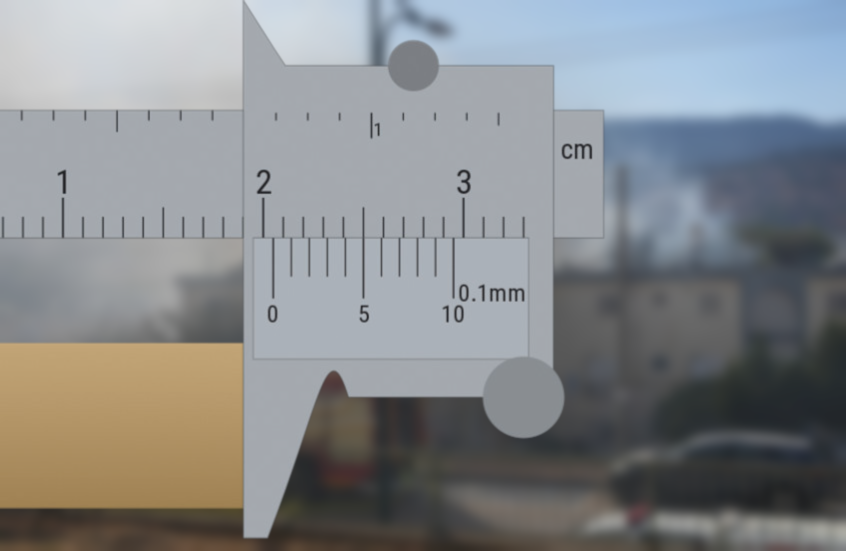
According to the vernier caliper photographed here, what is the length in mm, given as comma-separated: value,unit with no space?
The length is 20.5,mm
